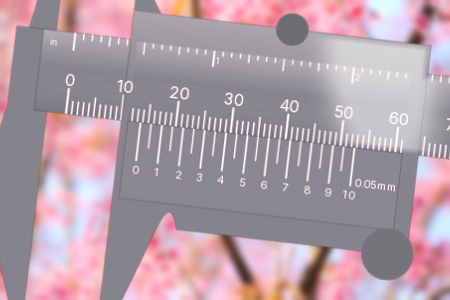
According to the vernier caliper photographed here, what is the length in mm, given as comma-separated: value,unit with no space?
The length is 13.6,mm
